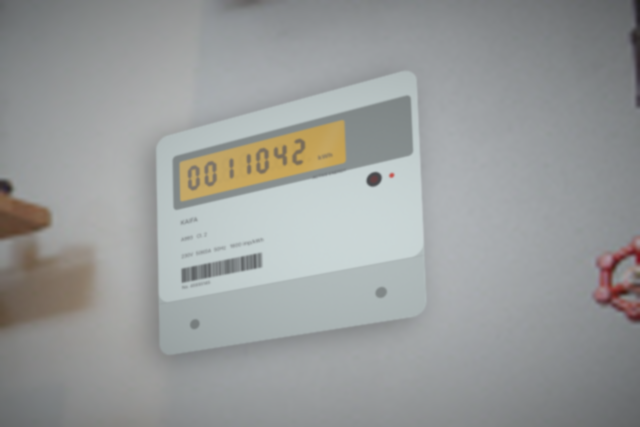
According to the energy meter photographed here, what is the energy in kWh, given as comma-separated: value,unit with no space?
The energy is 11042,kWh
